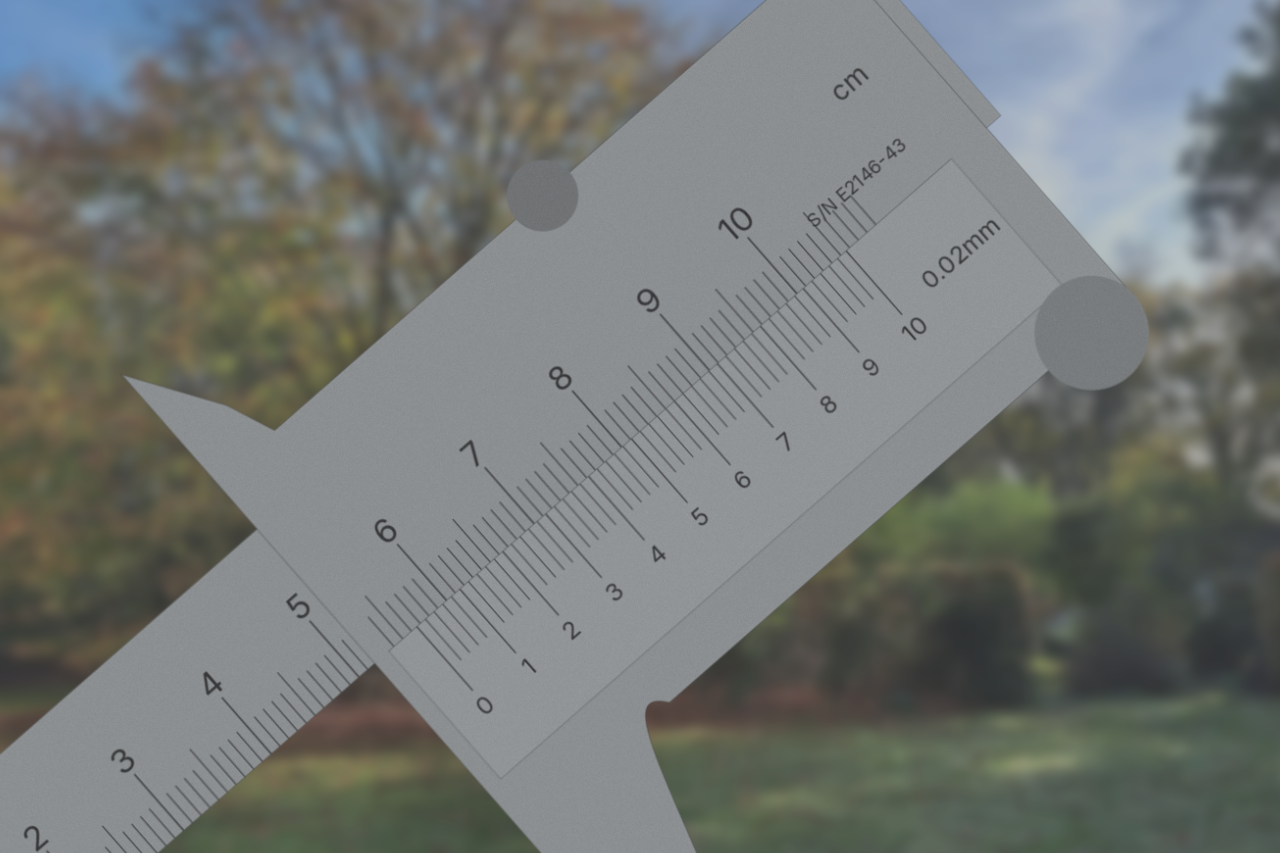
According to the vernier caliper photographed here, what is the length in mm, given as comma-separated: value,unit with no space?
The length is 56.6,mm
